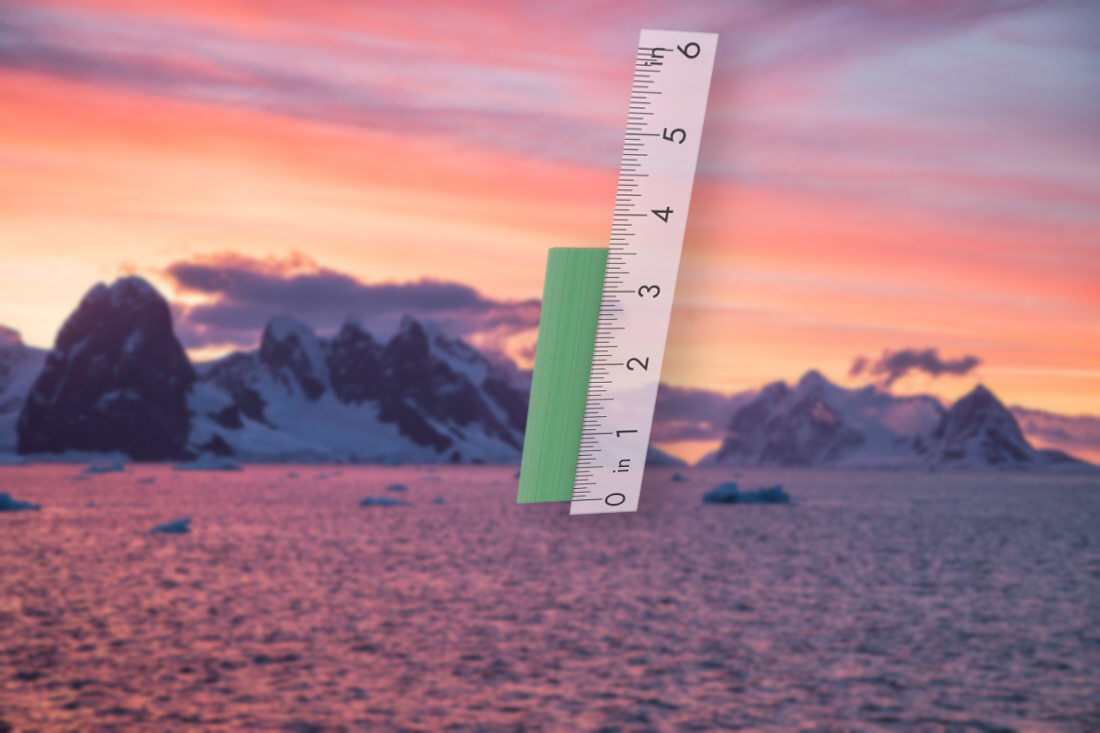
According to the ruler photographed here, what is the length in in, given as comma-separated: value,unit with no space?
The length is 3.5625,in
